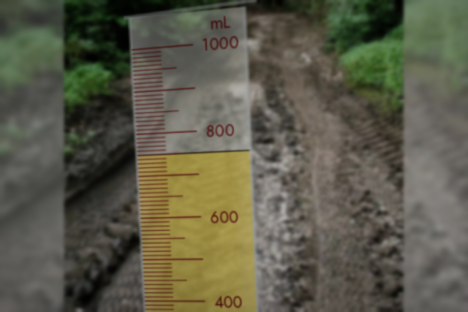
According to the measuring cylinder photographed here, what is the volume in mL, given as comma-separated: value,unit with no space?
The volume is 750,mL
